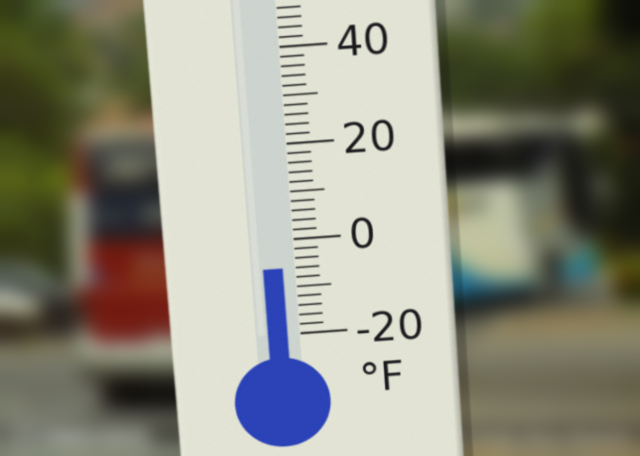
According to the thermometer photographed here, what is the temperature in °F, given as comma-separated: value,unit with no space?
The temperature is -6,°F
